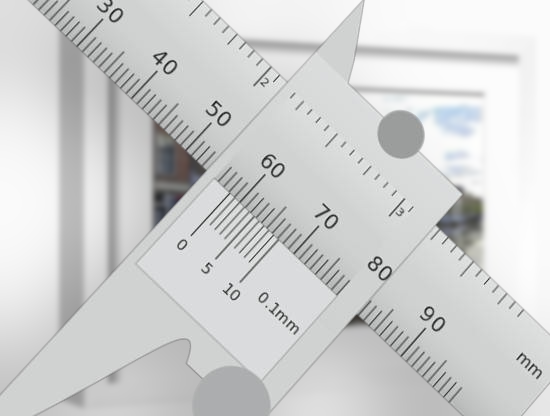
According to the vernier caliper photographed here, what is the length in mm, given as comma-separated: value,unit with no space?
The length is 58.2,mm
